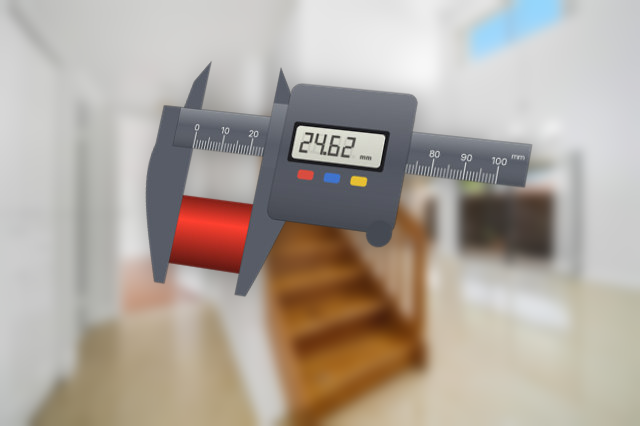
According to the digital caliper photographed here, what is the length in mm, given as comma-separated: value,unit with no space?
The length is 24.62,mm
